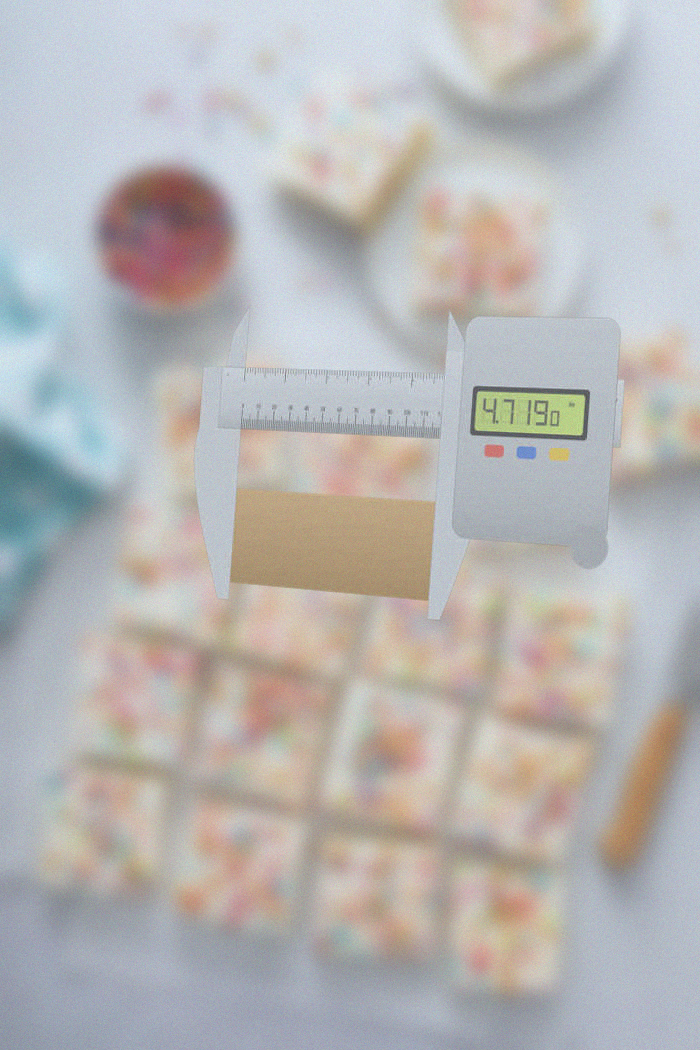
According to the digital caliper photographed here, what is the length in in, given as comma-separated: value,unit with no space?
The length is 4.7190,in
